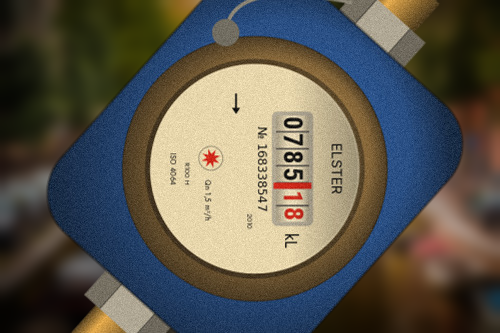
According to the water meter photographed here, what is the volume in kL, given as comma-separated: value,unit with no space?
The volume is 785.18,kL
